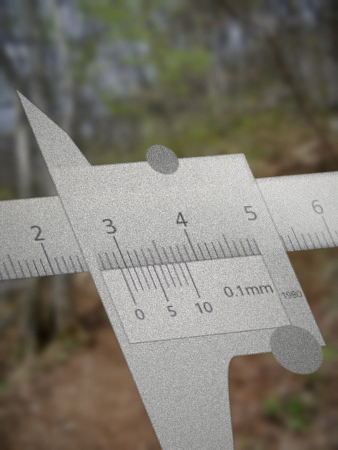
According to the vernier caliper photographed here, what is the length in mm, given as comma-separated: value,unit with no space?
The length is 29.2,mm
